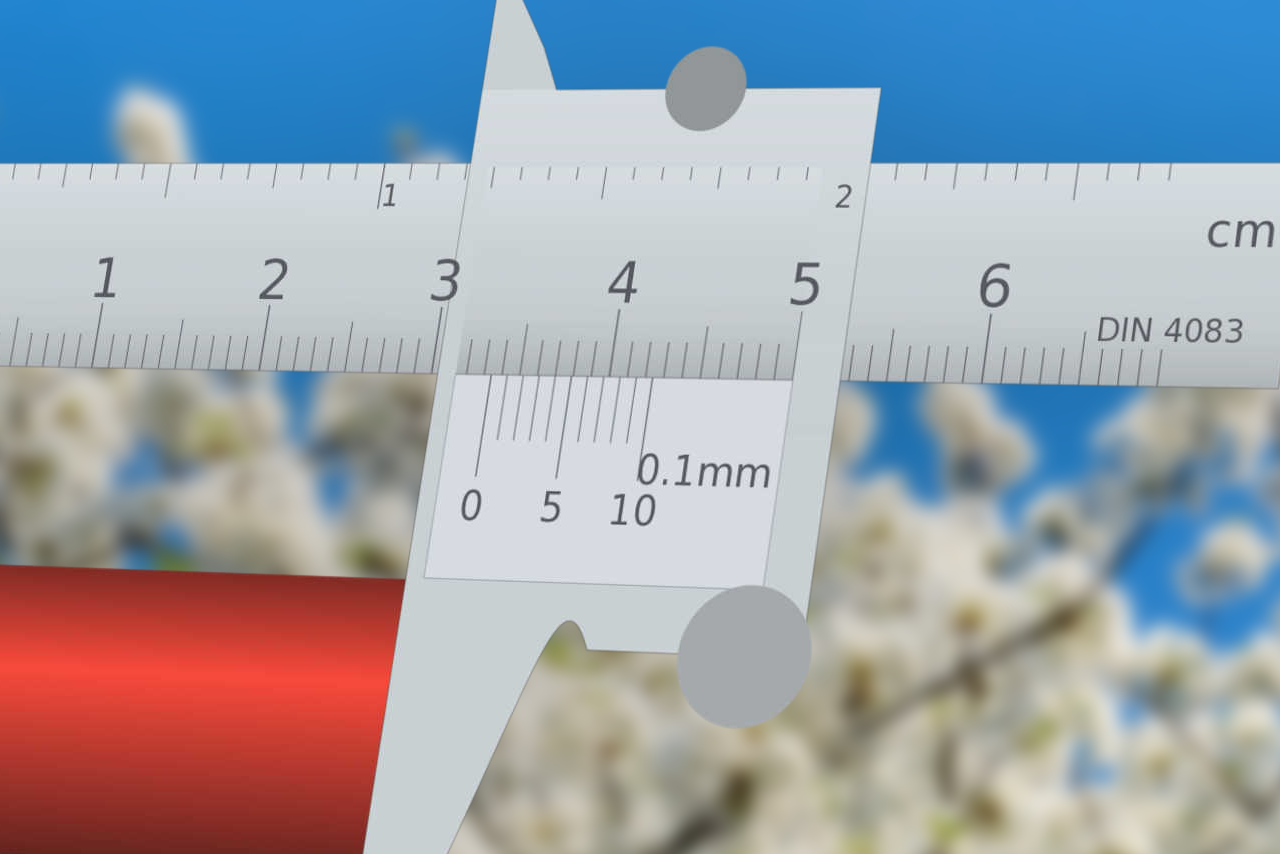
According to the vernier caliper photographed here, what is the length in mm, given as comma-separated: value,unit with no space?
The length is 33.4,mm
